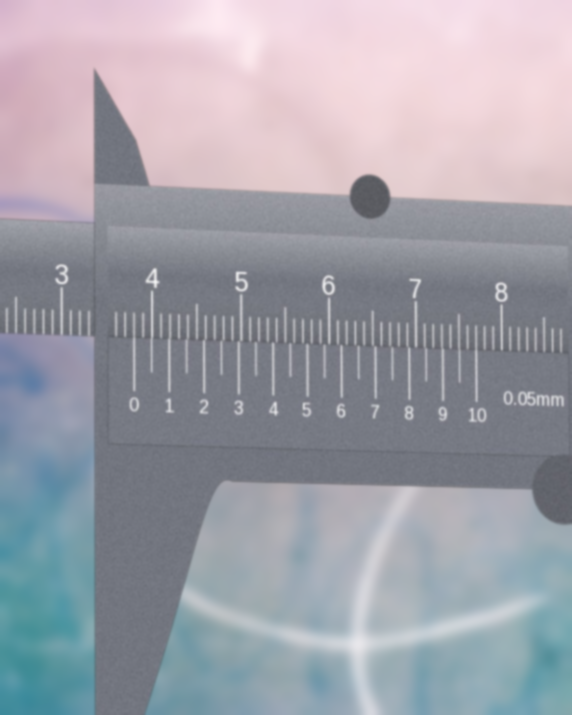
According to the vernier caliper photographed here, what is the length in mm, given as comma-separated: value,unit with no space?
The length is 38.0,mm
